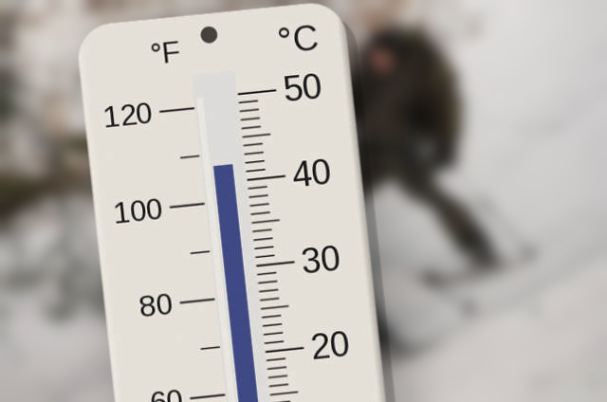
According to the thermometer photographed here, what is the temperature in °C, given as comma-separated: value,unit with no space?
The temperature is 42,°C
